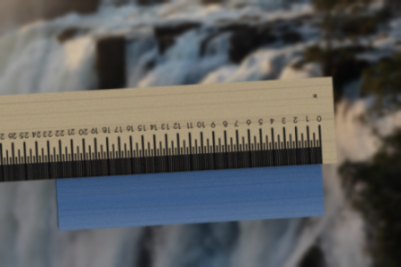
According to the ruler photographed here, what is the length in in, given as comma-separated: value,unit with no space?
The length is 22.5,in
